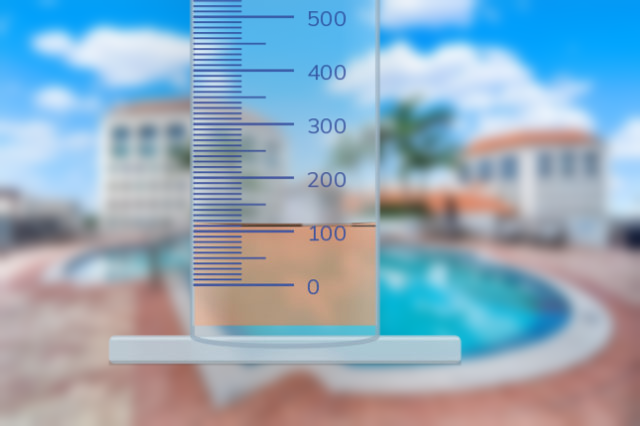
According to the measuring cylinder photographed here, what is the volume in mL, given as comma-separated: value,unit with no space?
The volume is 110,mL
